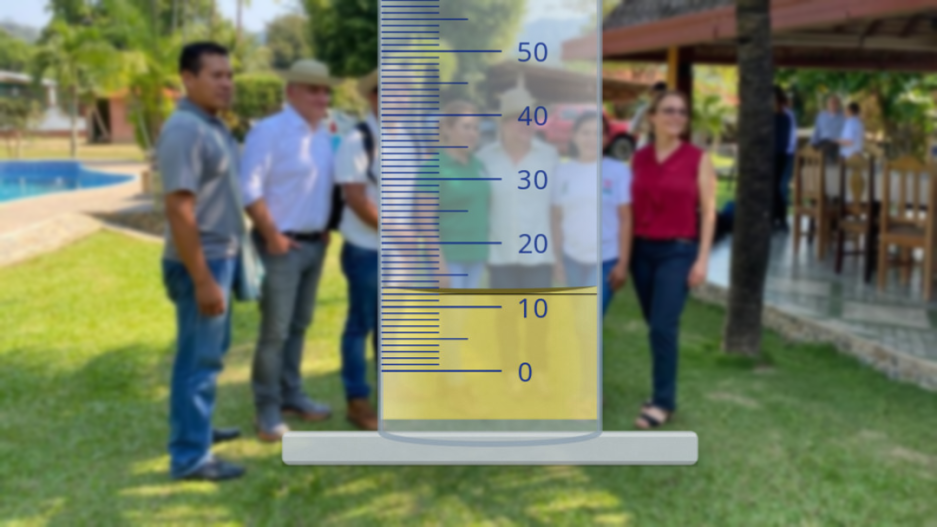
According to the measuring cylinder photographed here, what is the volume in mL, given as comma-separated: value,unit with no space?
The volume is 12,mL
